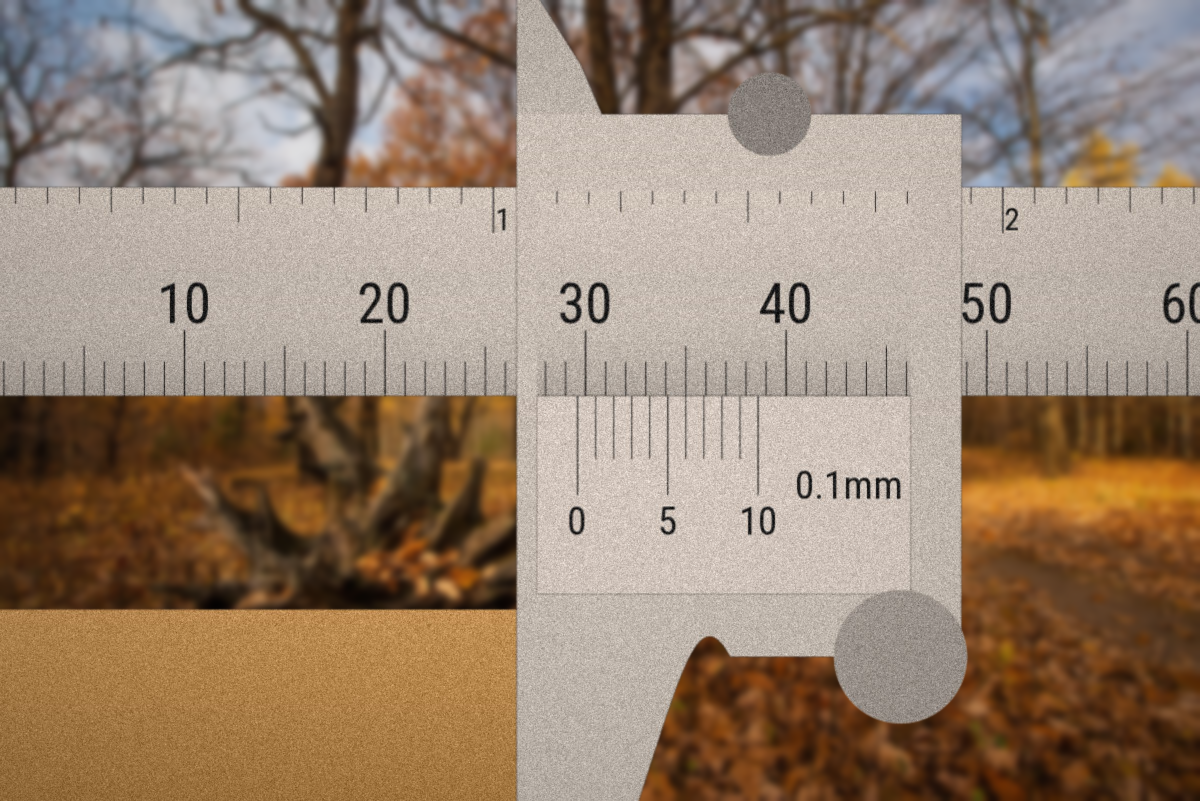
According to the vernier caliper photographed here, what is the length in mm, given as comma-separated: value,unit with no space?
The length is 29.6,mm
